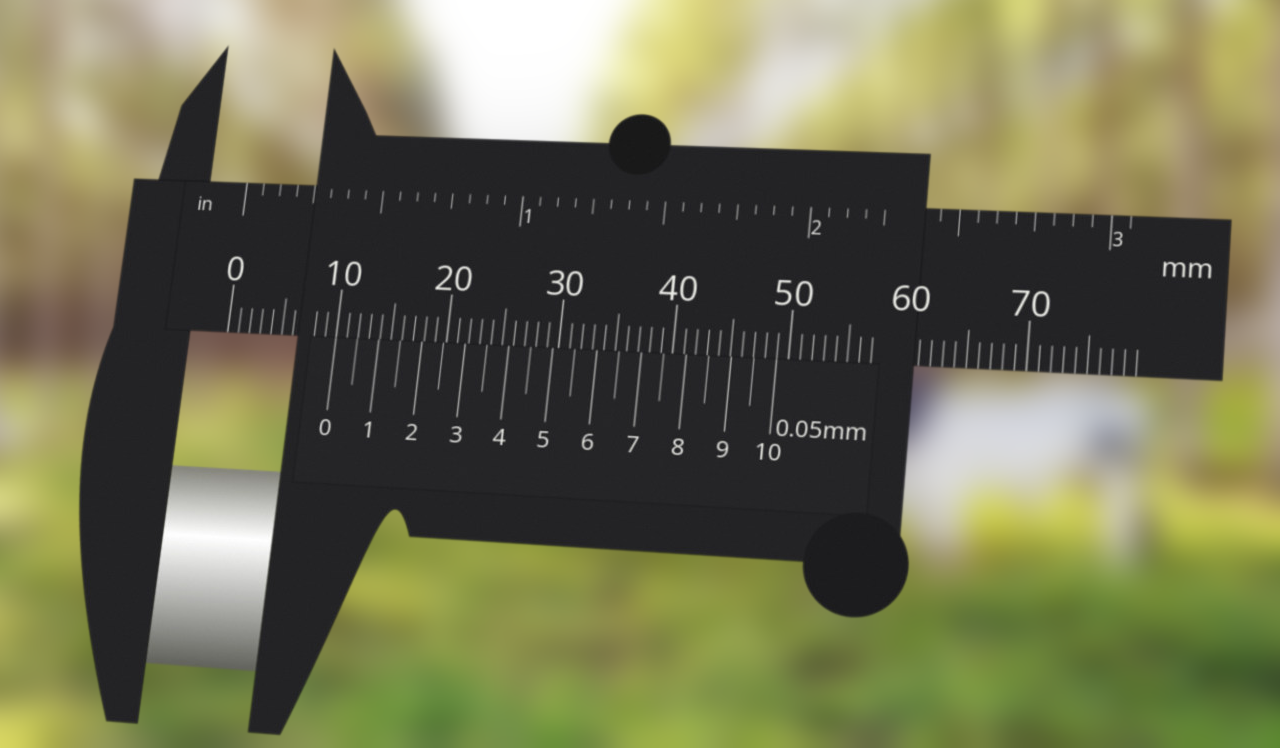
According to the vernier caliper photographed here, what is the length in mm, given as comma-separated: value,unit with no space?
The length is 10.0,mm
